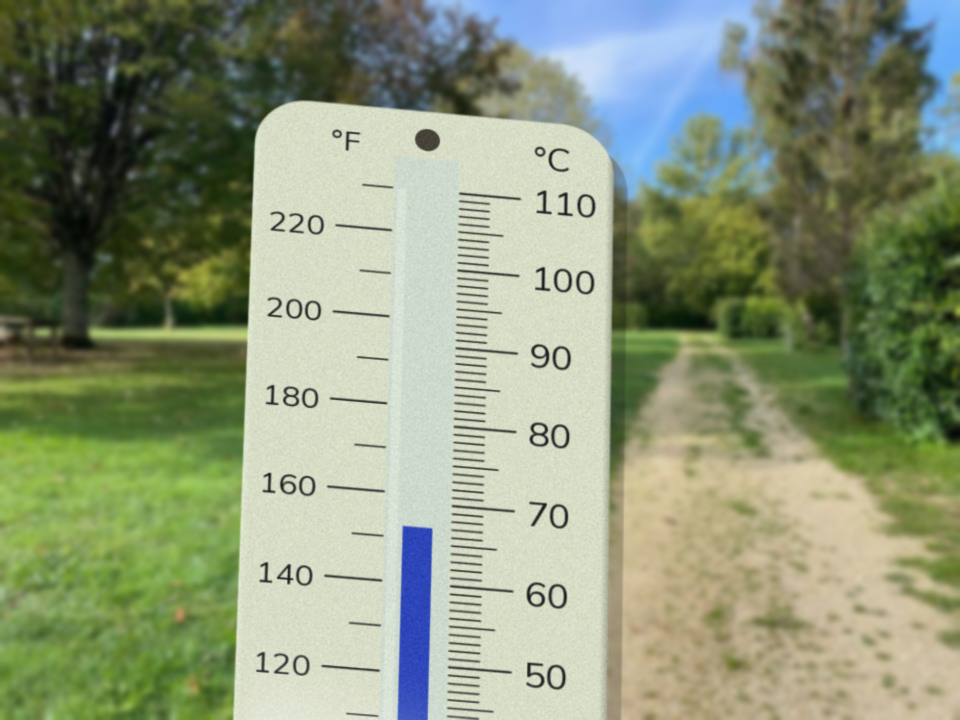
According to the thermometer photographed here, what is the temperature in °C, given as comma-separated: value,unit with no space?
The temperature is 67,°C
